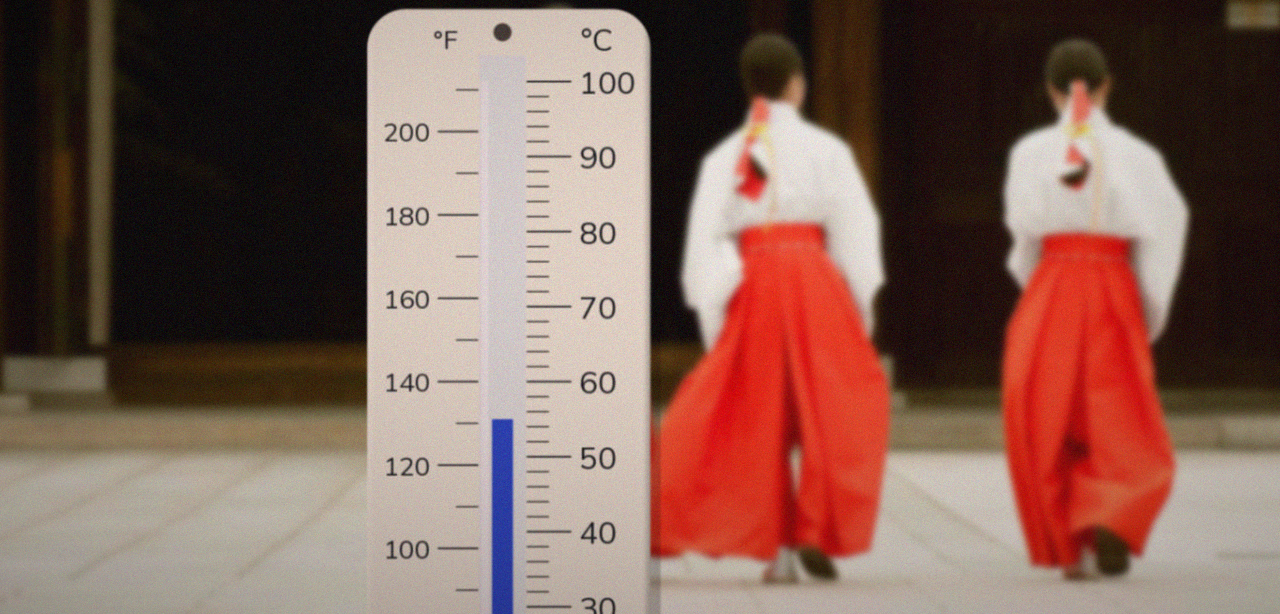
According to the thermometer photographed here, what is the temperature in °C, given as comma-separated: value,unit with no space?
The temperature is 55,°C
